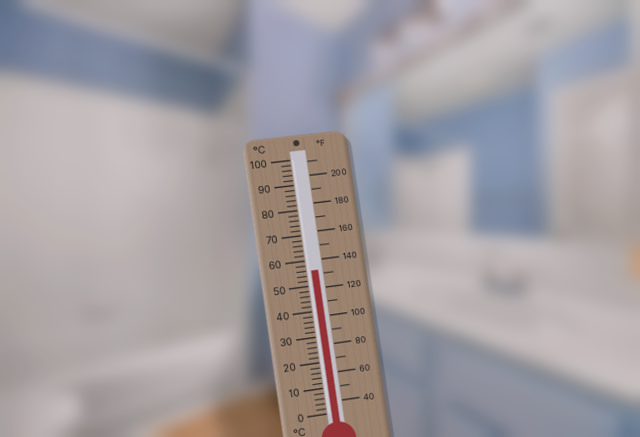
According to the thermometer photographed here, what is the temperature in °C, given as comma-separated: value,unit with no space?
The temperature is 56,°C
